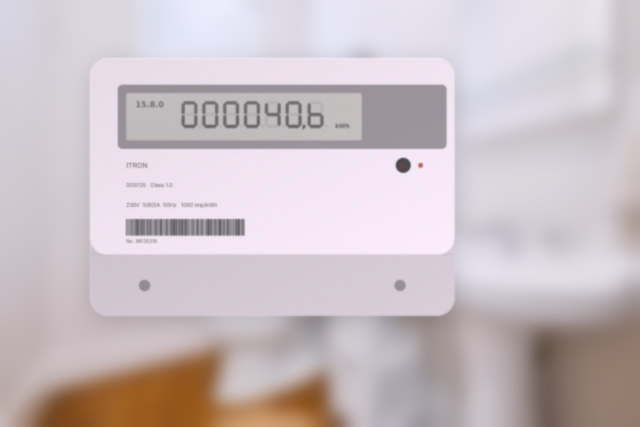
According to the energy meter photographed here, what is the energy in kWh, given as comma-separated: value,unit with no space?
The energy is 40.6,kWh
